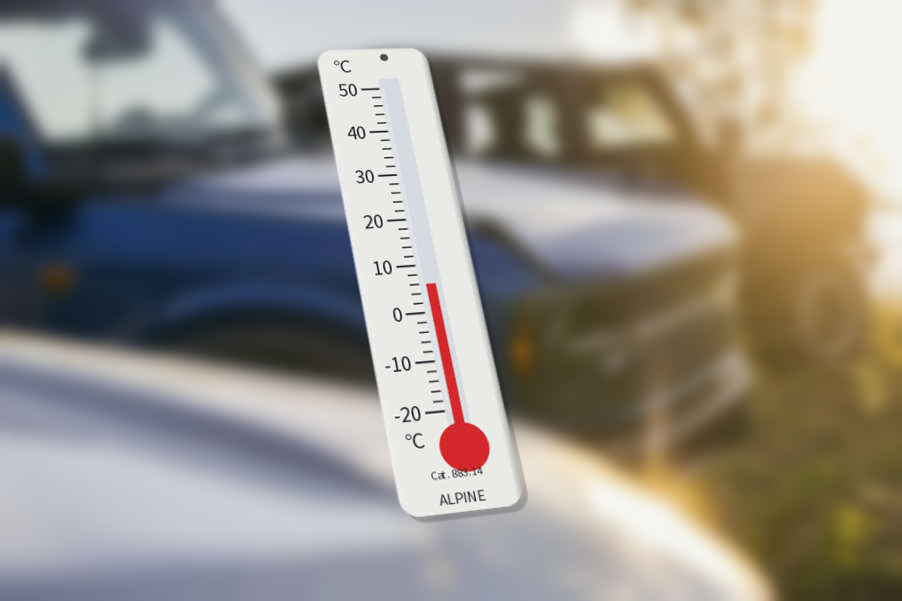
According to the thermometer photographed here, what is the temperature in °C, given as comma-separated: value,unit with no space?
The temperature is 6,°C
